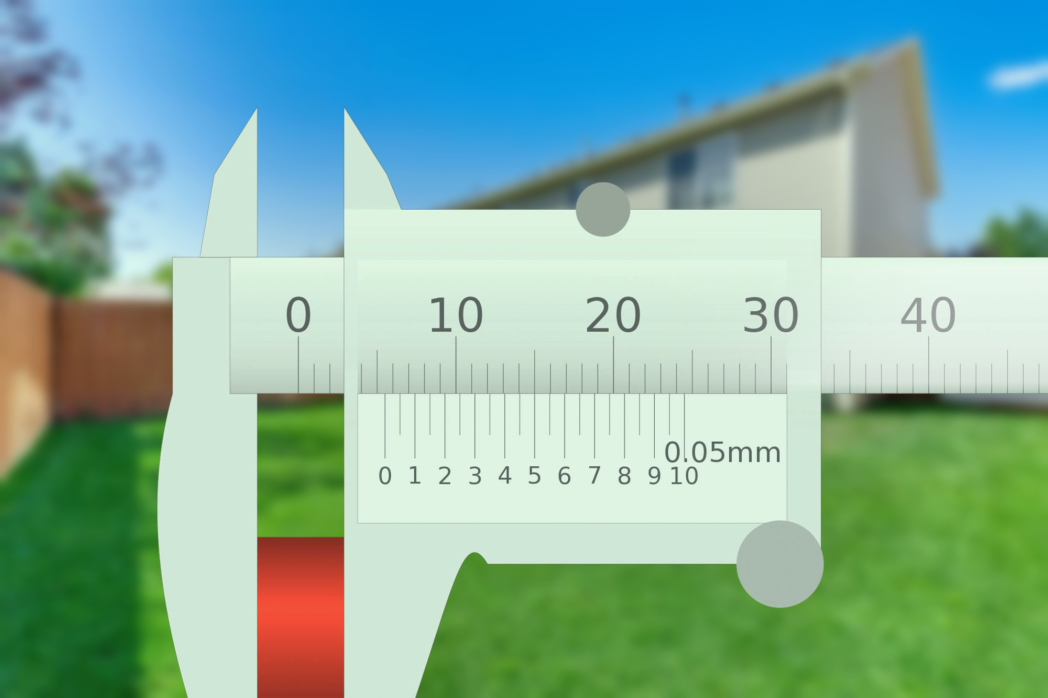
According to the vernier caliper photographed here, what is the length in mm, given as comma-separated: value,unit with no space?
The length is 5.5,mm
